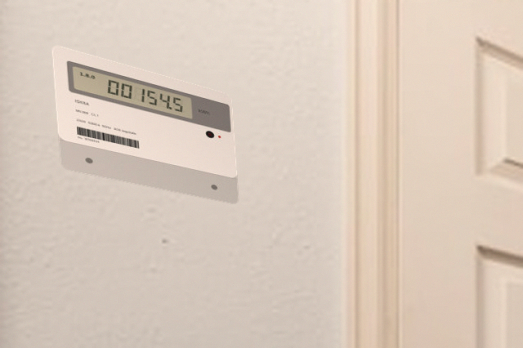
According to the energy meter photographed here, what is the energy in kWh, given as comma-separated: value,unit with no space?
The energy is 154.5,kWh
